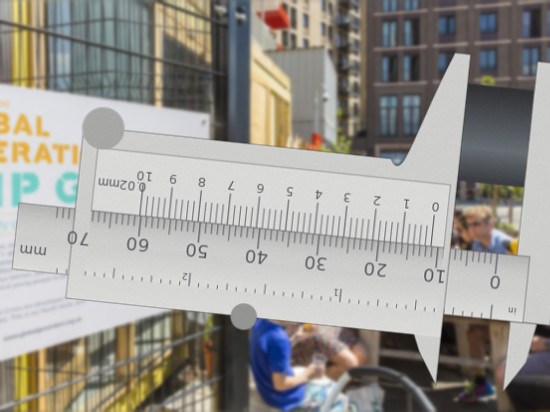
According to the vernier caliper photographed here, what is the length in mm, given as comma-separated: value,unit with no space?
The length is 11.2,mm
